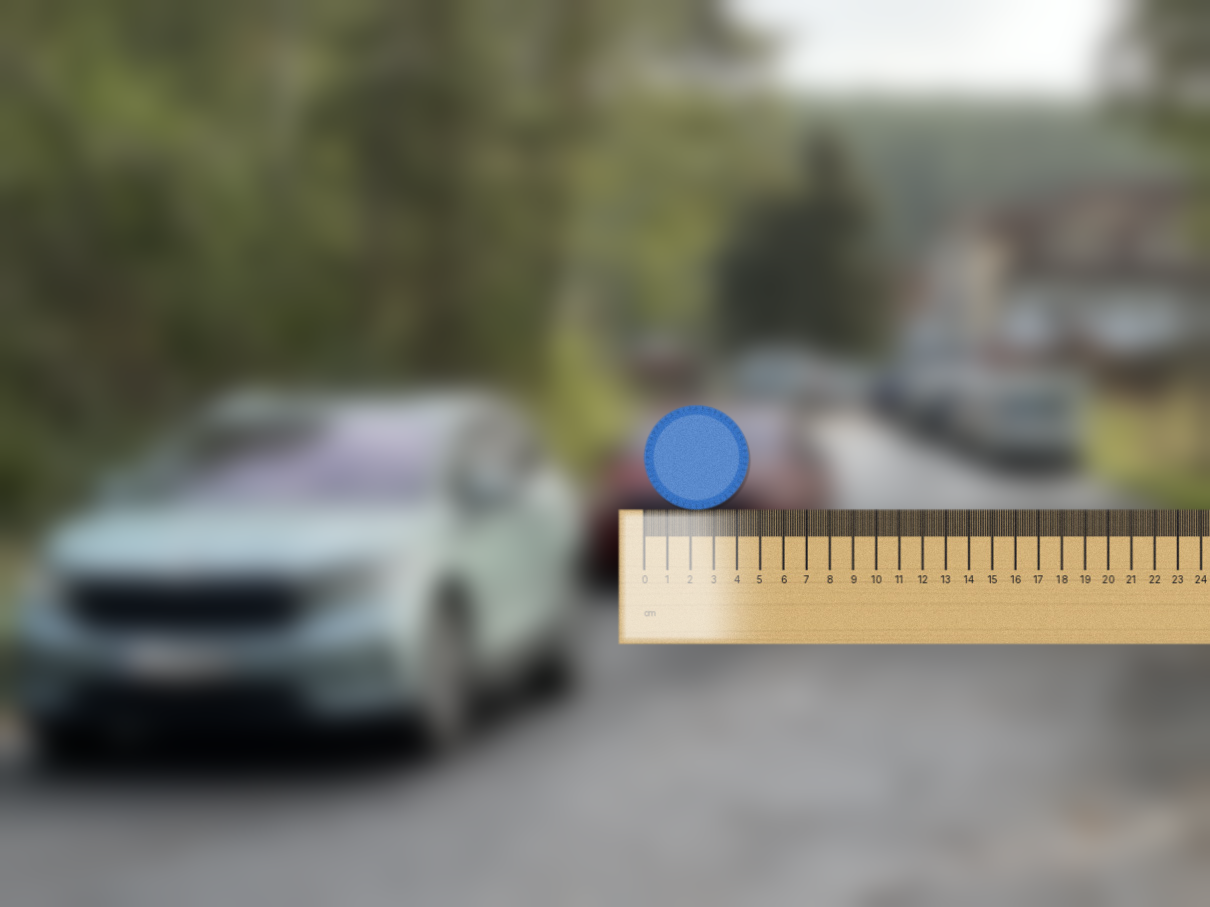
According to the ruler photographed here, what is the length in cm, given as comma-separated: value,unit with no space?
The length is 4.5,cm
